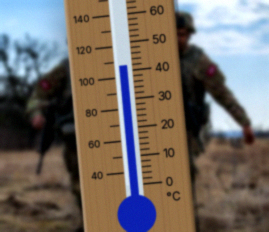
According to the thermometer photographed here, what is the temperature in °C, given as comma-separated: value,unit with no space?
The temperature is 42,°C
